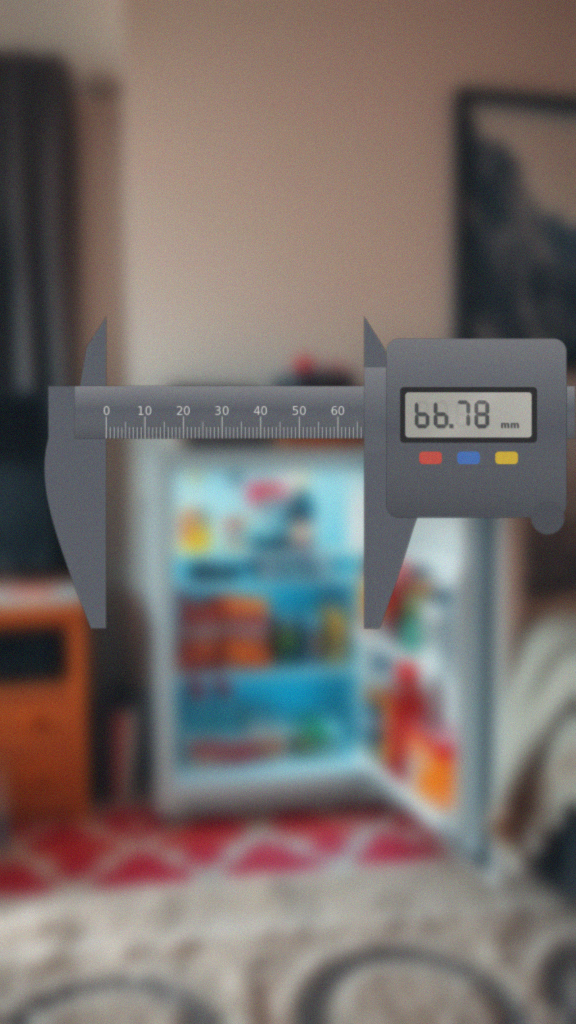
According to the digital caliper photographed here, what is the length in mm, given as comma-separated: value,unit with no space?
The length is 66.78,mm
